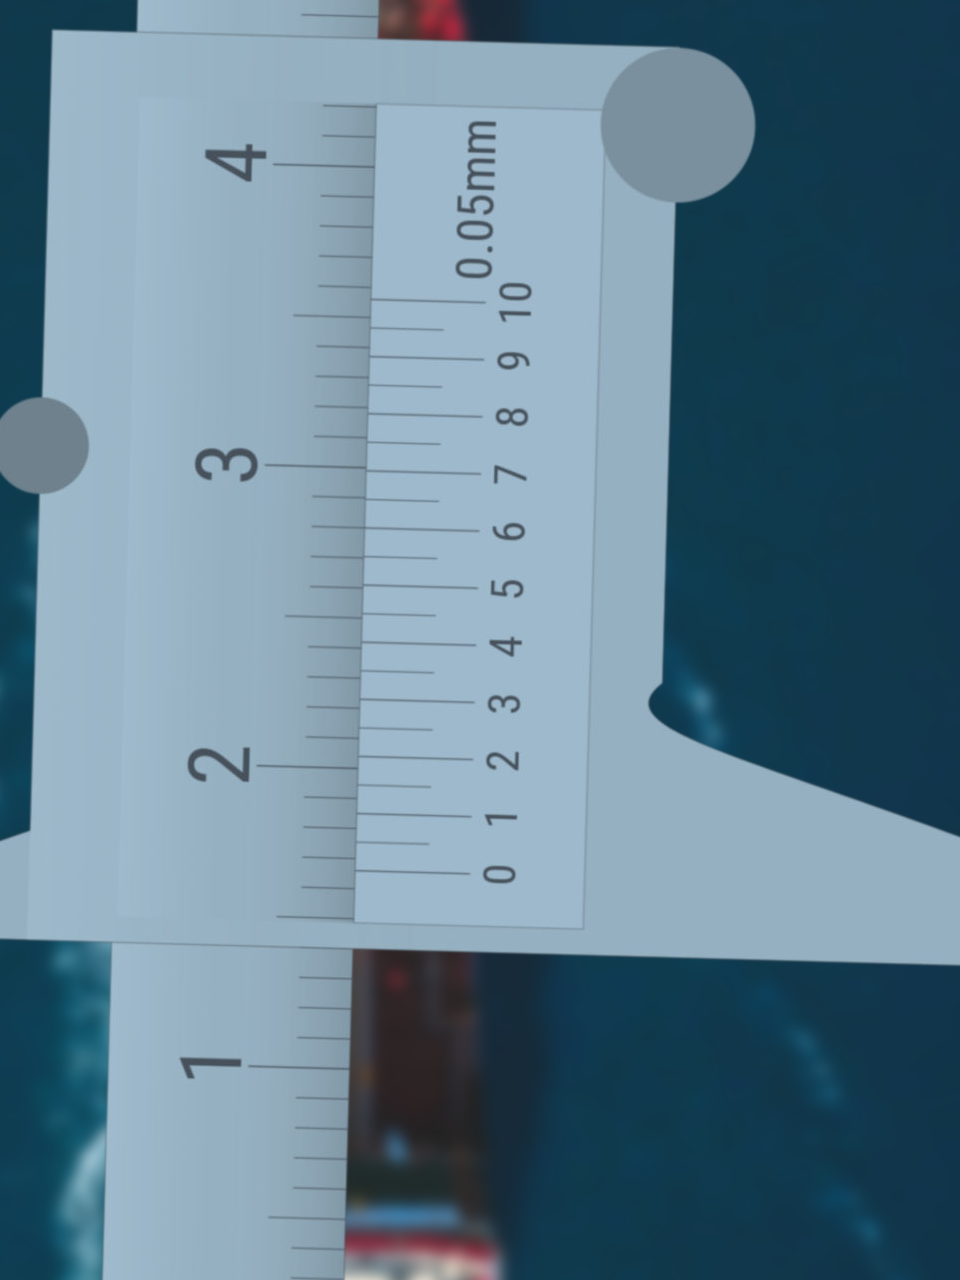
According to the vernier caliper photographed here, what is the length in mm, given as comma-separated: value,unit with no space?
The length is 16.60,mm
